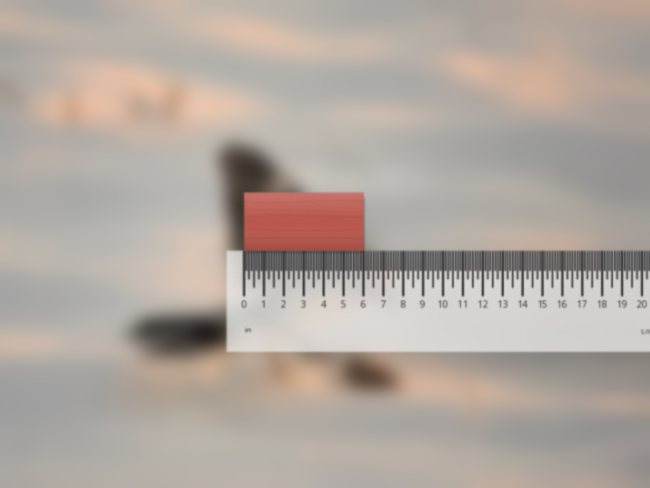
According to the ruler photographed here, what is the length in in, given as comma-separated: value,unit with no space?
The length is 6,in
